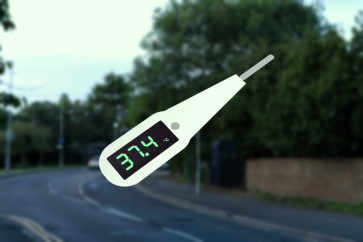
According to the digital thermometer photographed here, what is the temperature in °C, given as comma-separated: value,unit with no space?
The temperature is 37.4,°C
